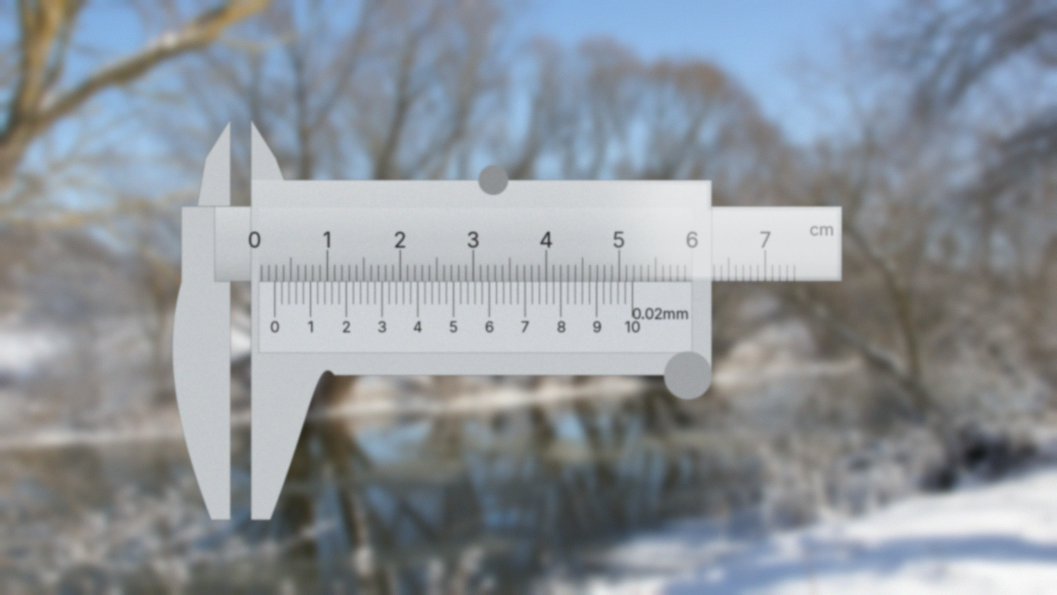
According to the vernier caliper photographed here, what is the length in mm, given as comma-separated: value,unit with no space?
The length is 2.8,mm
